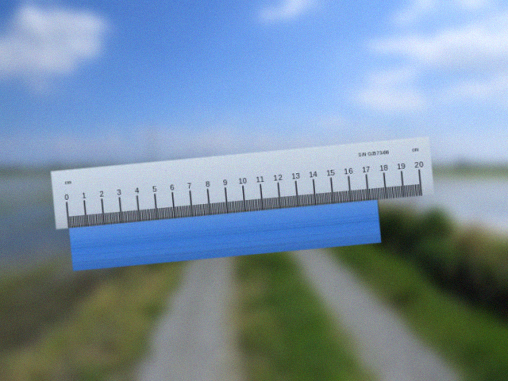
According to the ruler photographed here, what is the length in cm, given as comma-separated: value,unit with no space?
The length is 17.5,cm
